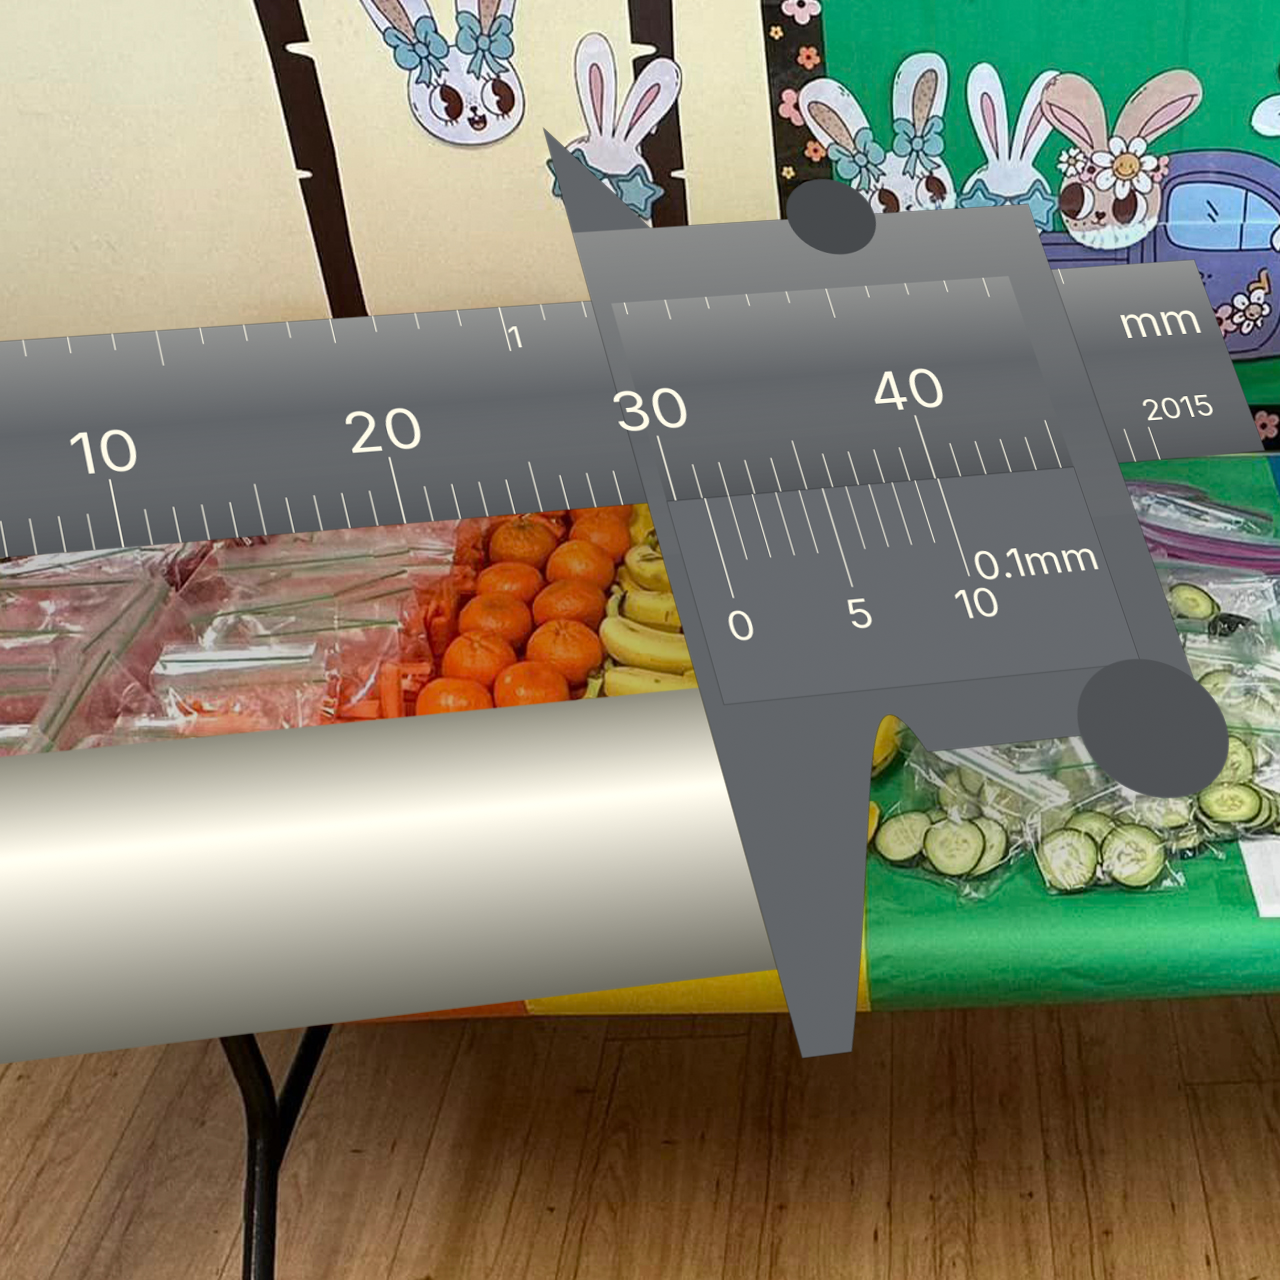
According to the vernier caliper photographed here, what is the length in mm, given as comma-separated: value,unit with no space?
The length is 31.1,mm
